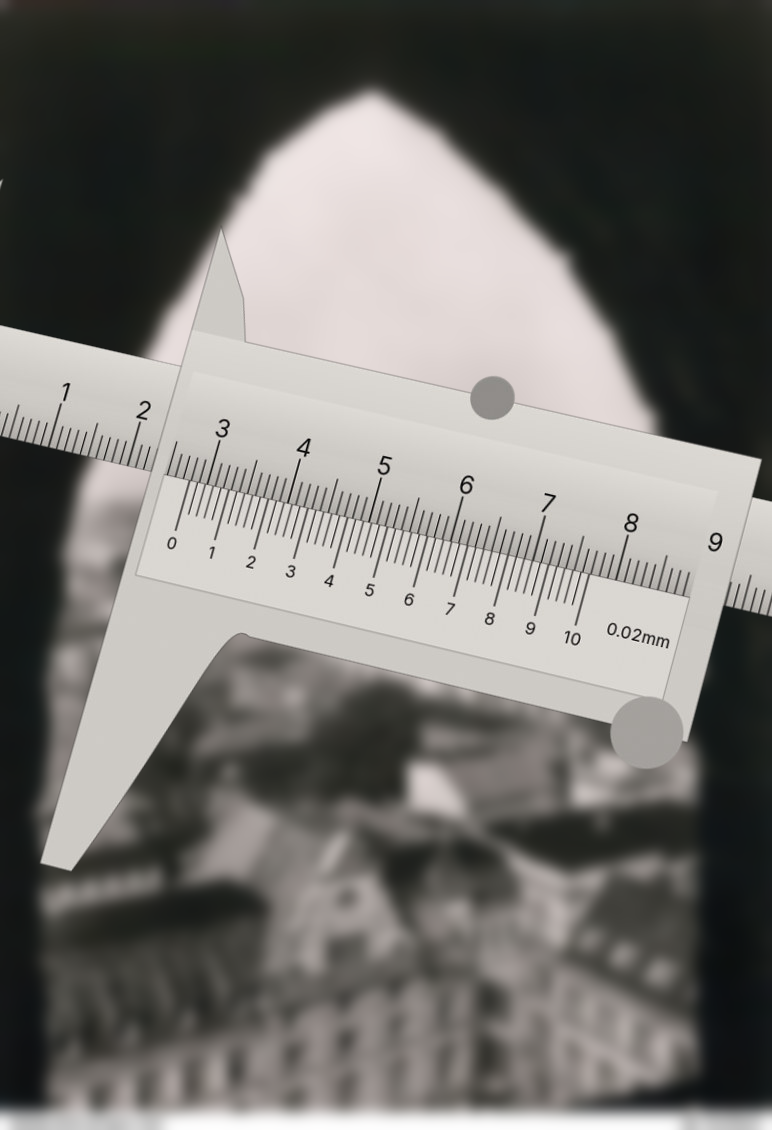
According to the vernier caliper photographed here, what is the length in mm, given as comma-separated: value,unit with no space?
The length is 27.8,mm
